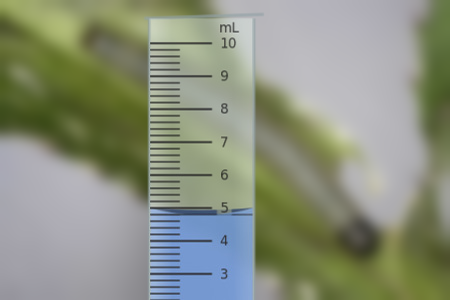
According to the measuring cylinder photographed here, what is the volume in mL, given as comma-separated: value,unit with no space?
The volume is 4.8,mL
